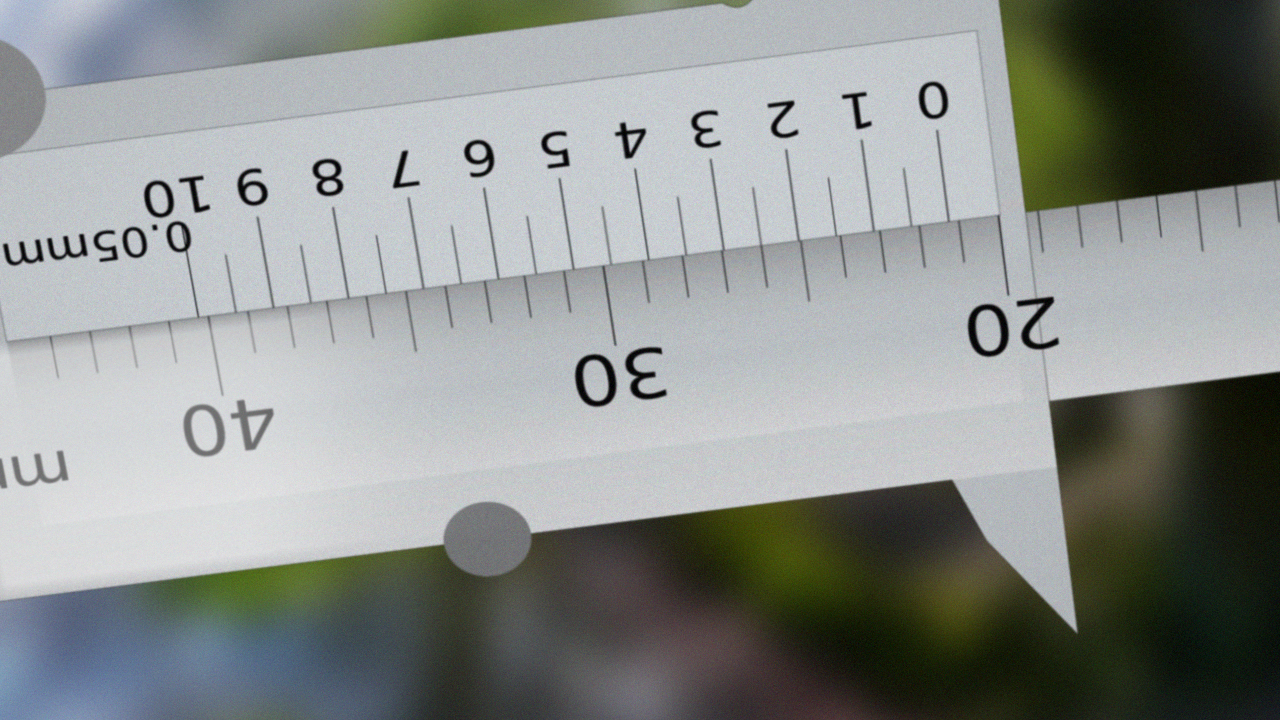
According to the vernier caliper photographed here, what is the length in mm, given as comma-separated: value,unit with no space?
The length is 21.25,mm
